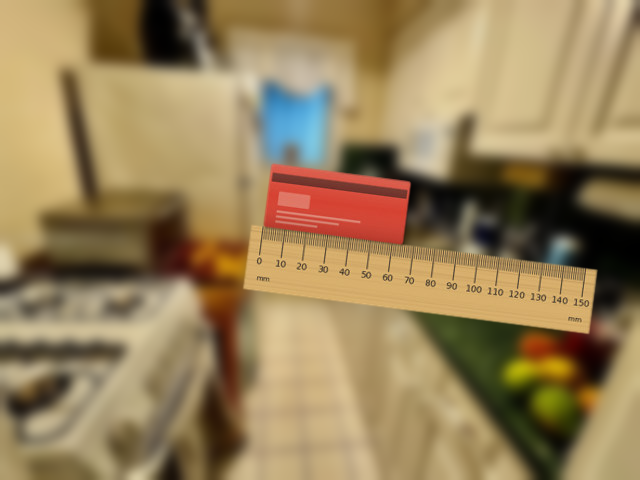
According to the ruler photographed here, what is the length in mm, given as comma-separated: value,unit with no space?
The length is 65,mm
